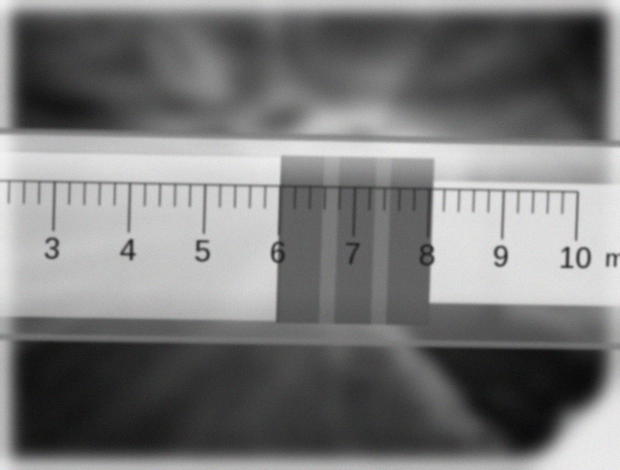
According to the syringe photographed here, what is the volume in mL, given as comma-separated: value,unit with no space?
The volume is 6,mL
